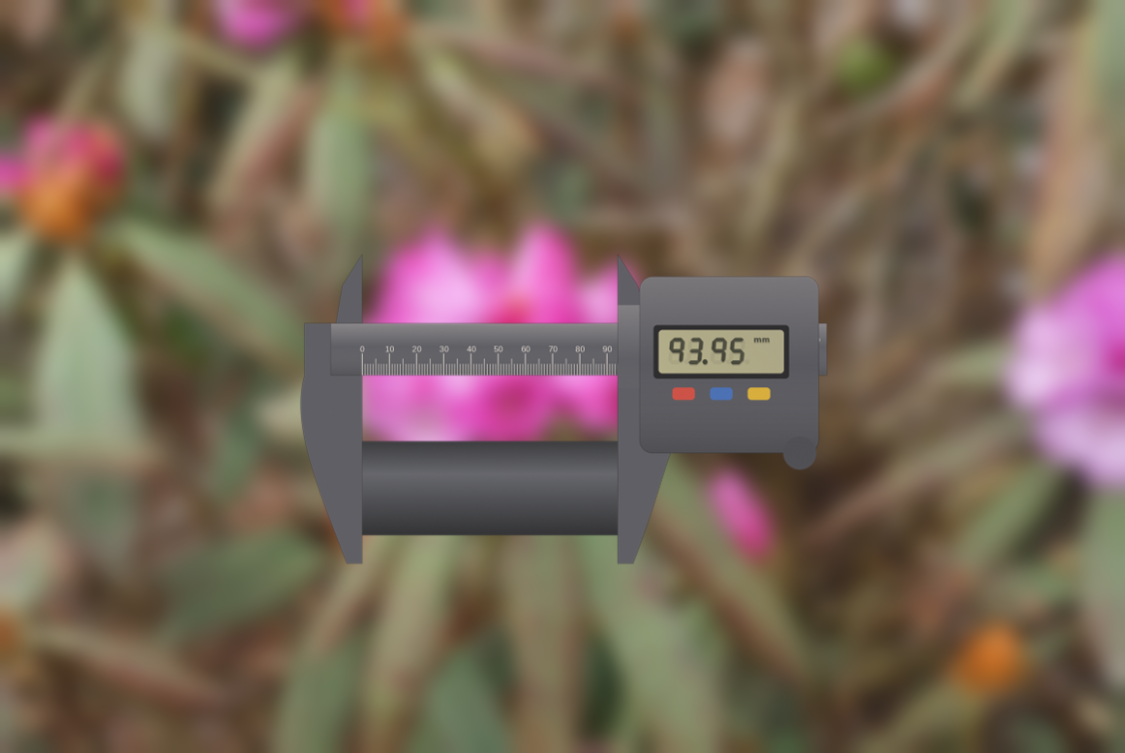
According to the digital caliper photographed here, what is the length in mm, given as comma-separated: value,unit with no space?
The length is 93.95,mm
